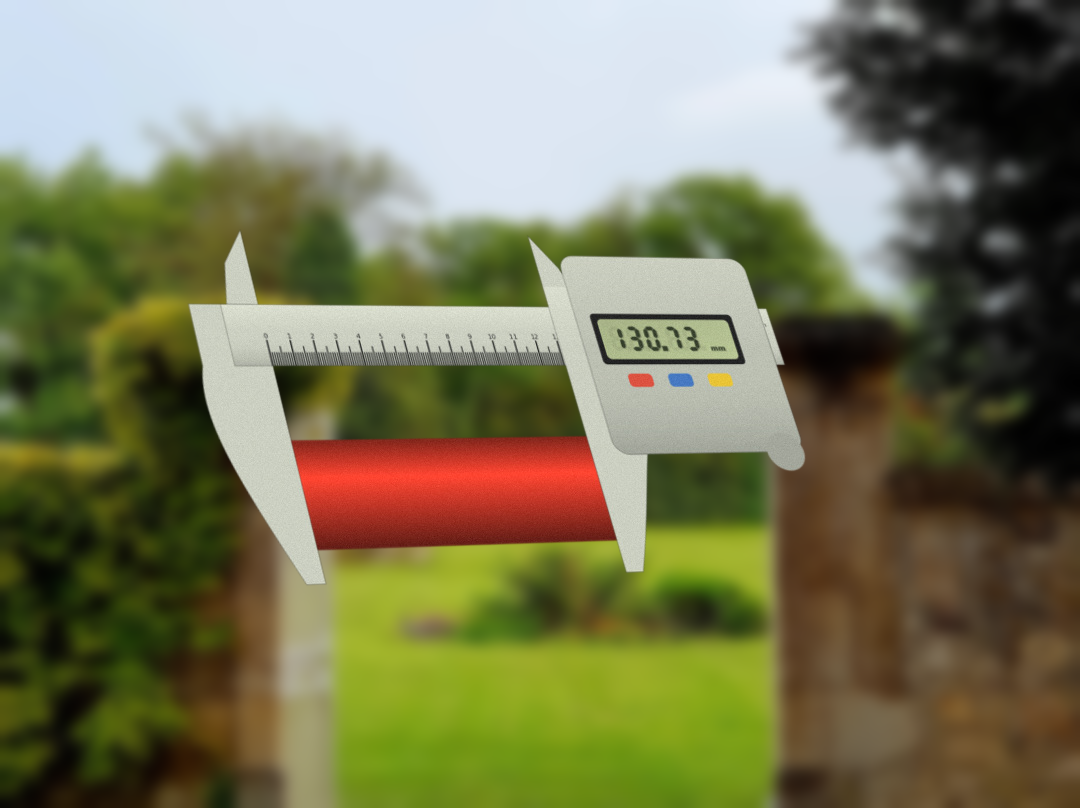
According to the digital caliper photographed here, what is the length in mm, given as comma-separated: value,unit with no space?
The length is 130.73,mm
